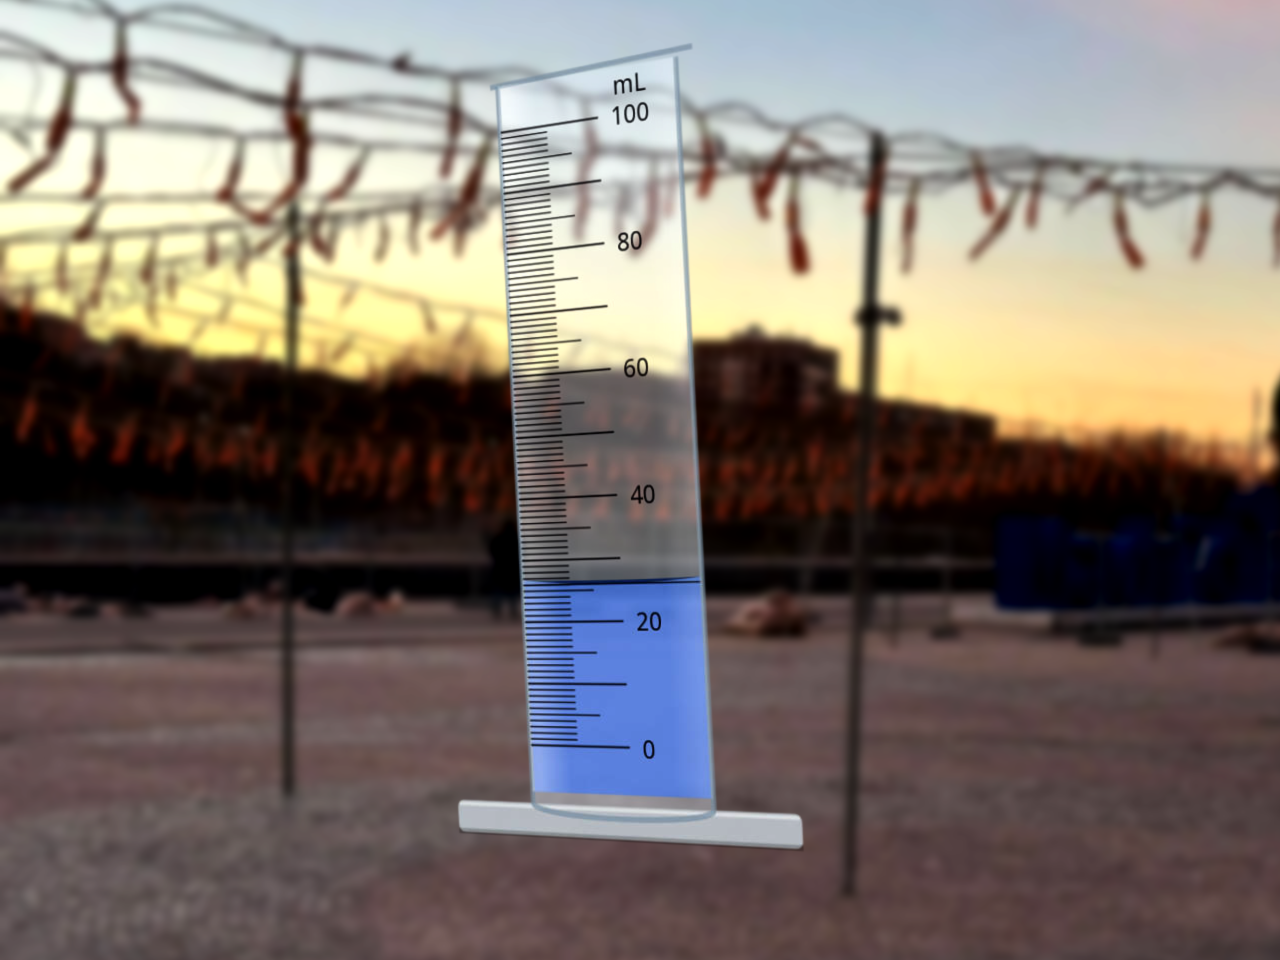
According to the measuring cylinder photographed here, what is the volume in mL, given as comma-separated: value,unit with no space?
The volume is 26,mL
